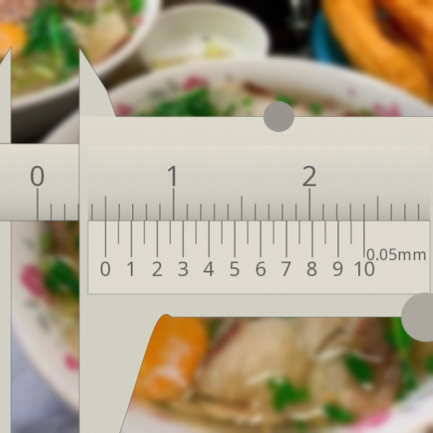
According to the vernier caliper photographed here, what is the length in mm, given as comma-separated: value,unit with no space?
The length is 5.0,mm
